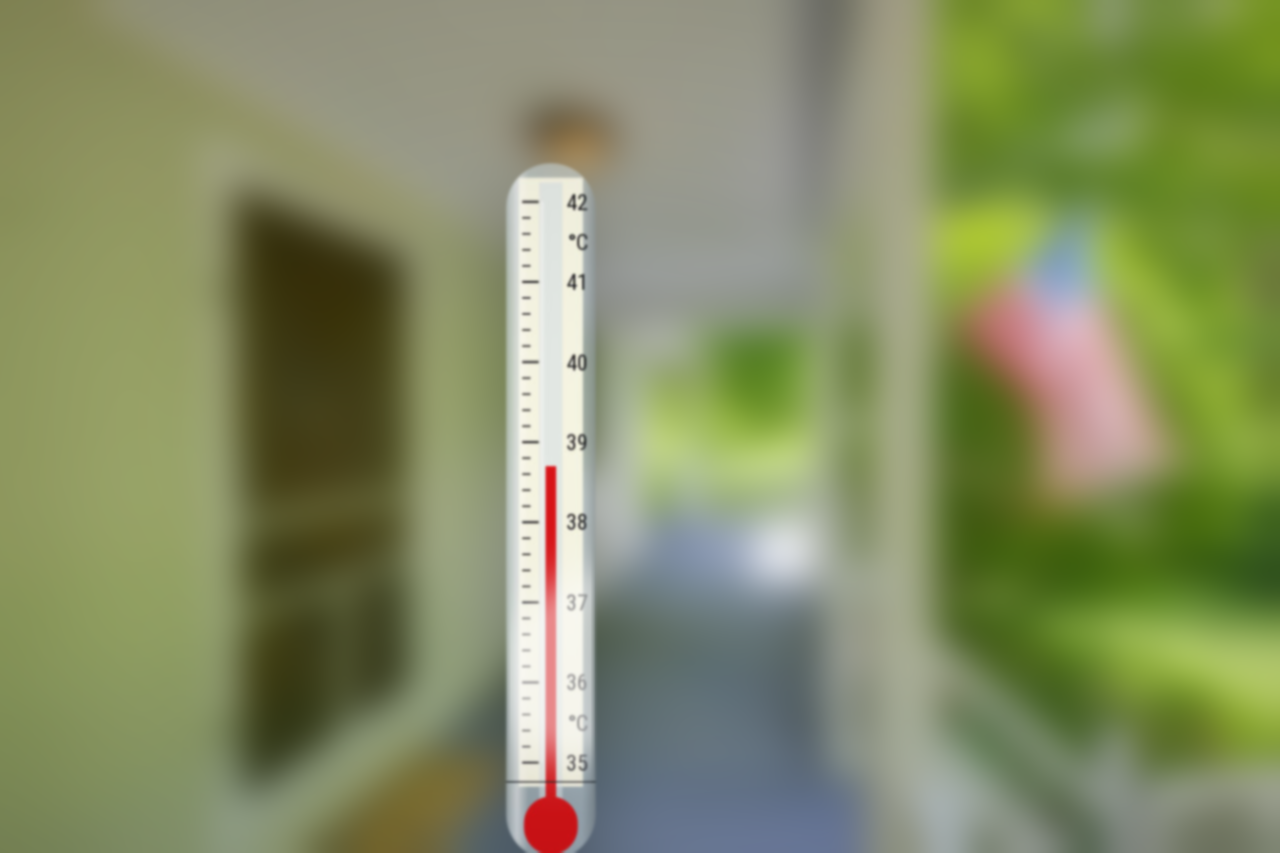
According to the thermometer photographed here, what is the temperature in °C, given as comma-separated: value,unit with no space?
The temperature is 38.7,°C
